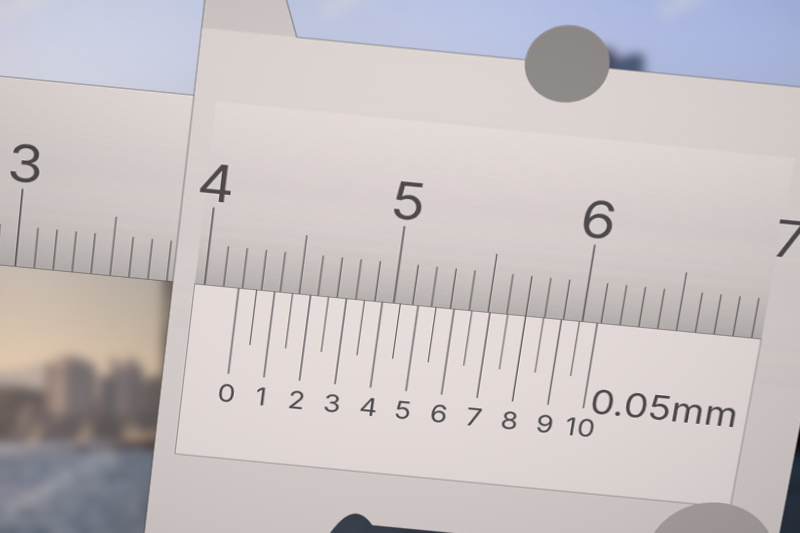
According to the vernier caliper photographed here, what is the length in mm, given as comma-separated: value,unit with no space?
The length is 41.8,mm
